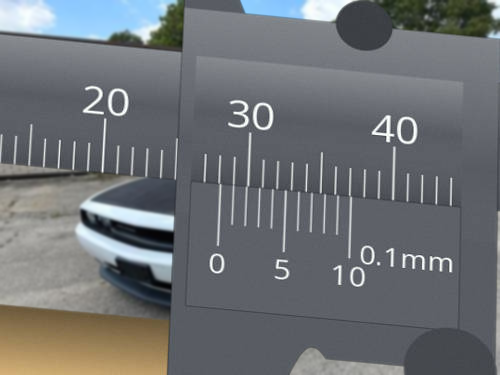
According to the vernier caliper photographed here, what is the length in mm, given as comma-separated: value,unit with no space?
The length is 28.1,mm
